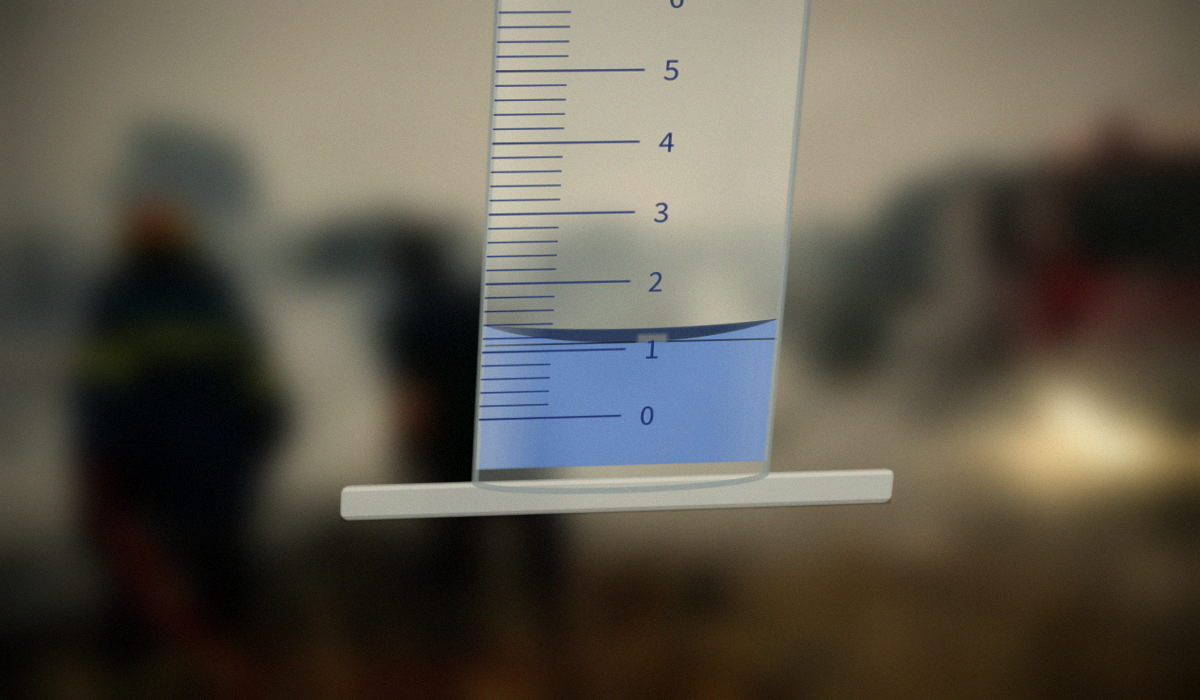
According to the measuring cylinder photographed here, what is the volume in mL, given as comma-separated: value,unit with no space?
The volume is 1.1,mL
